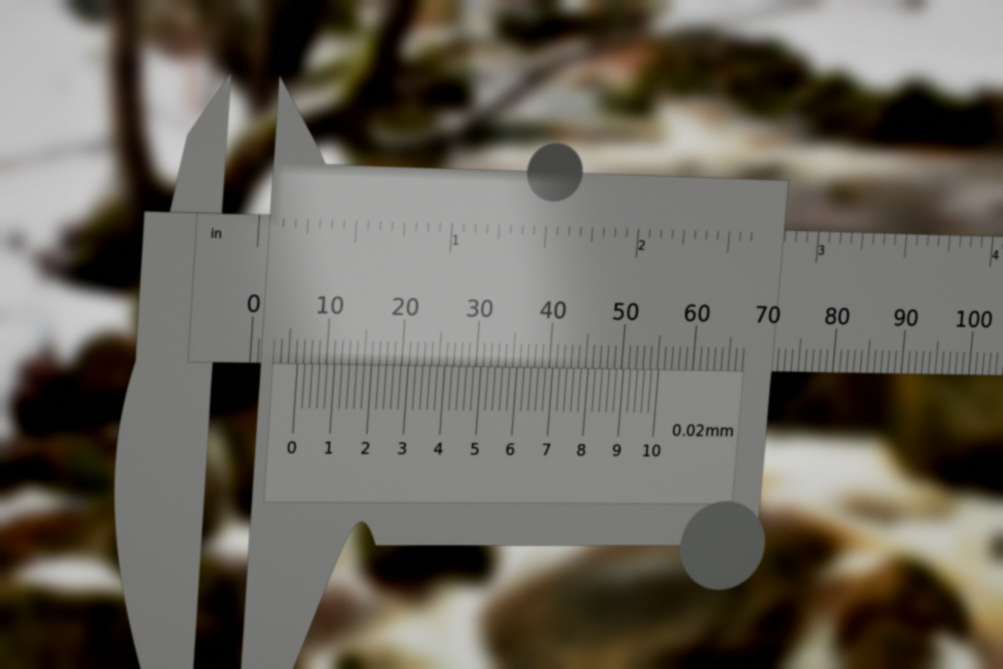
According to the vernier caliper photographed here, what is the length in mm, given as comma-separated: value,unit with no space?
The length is 6.2,mm
